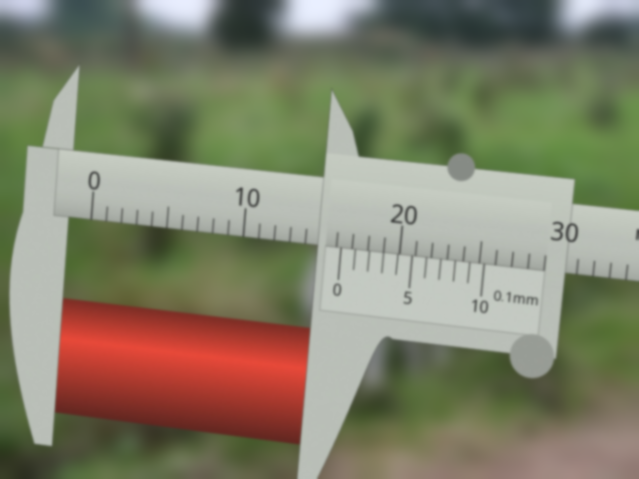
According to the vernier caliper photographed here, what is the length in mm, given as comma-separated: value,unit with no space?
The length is 16.3,mm
